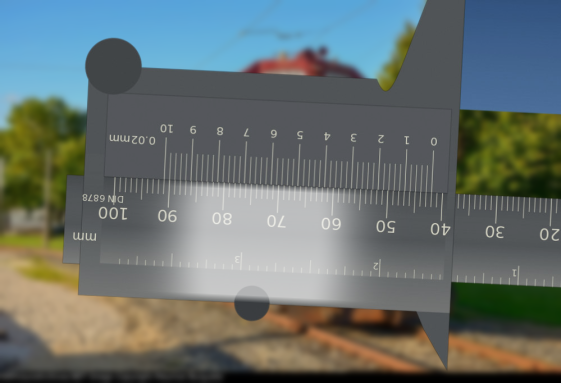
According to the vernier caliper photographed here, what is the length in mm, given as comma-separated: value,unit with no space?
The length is 42.0,mm
